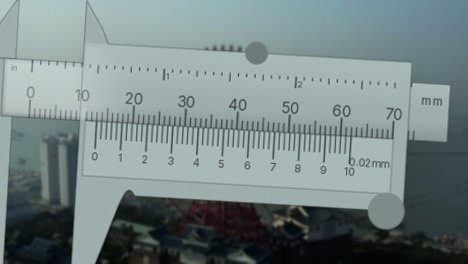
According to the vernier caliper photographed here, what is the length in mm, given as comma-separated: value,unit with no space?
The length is 13.0,mm
